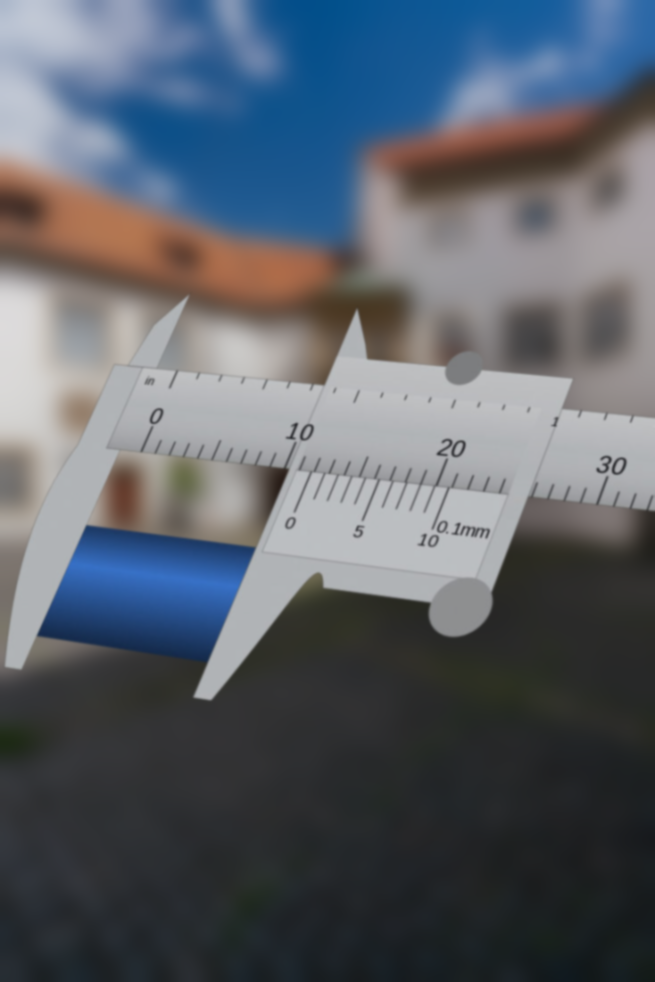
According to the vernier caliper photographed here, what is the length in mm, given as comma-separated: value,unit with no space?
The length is 11.8,mm
